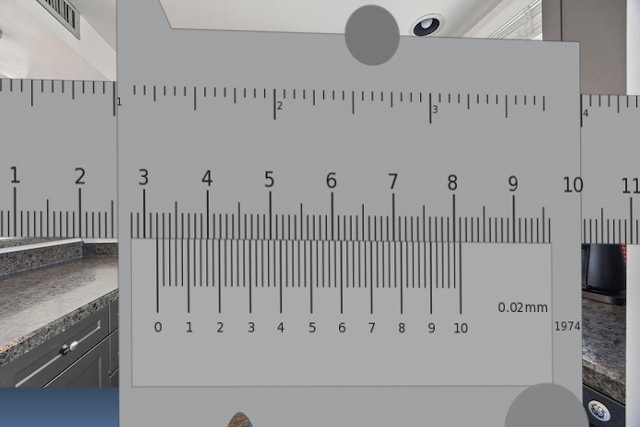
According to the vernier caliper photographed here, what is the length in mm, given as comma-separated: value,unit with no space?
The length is 32.0,mm
